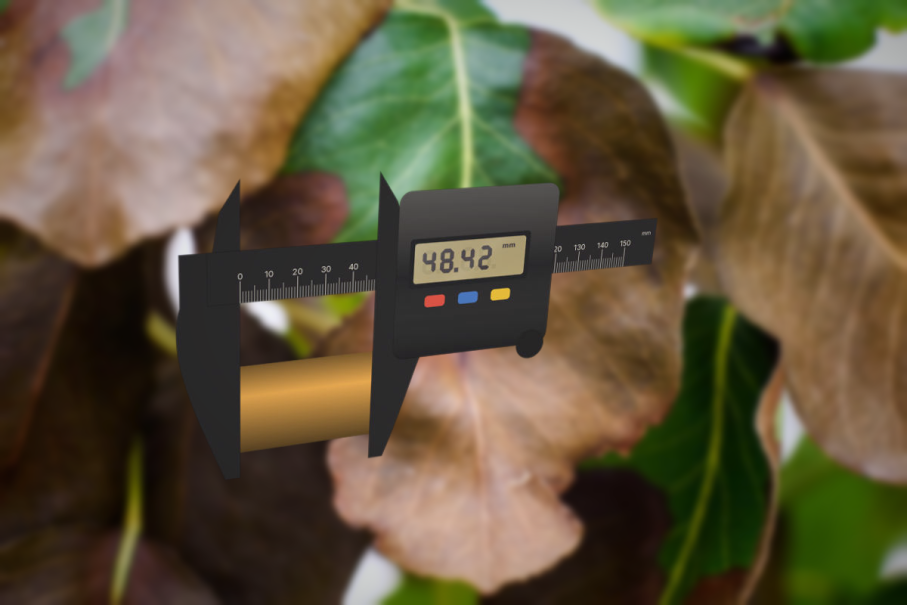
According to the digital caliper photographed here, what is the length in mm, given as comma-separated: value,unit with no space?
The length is 48.42,mm
